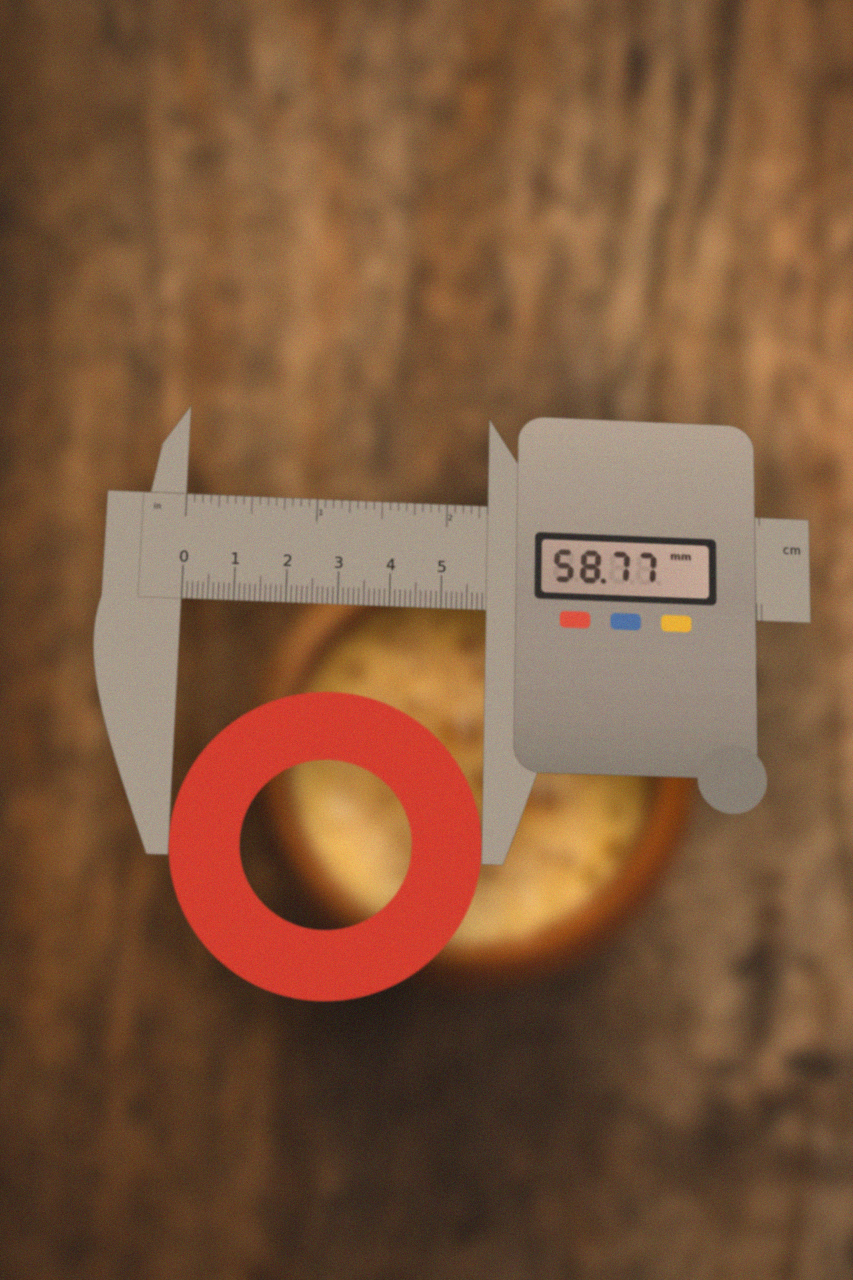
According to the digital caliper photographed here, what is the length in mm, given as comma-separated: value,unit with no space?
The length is 58.77,mm
